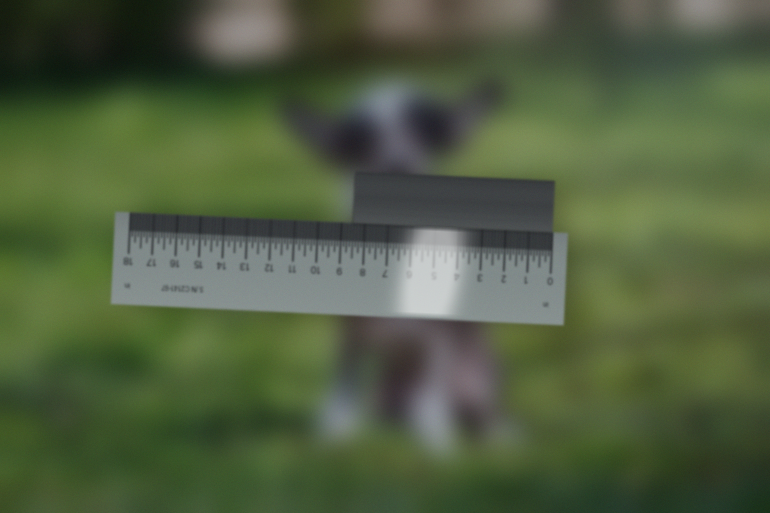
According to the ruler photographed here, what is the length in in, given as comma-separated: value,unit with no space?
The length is 8.5,in
